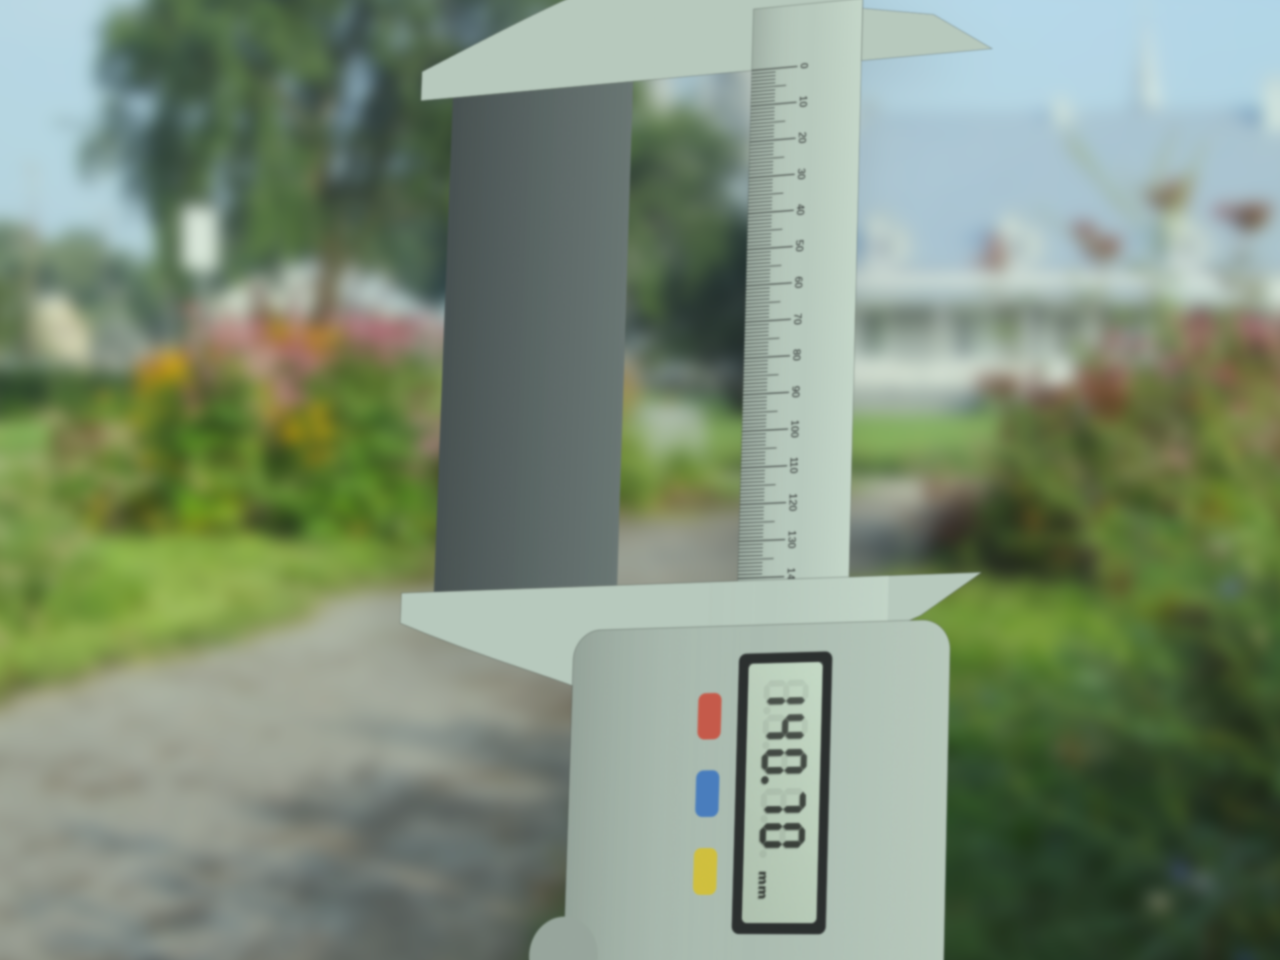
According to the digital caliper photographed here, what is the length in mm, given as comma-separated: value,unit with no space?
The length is 140.70,mm
